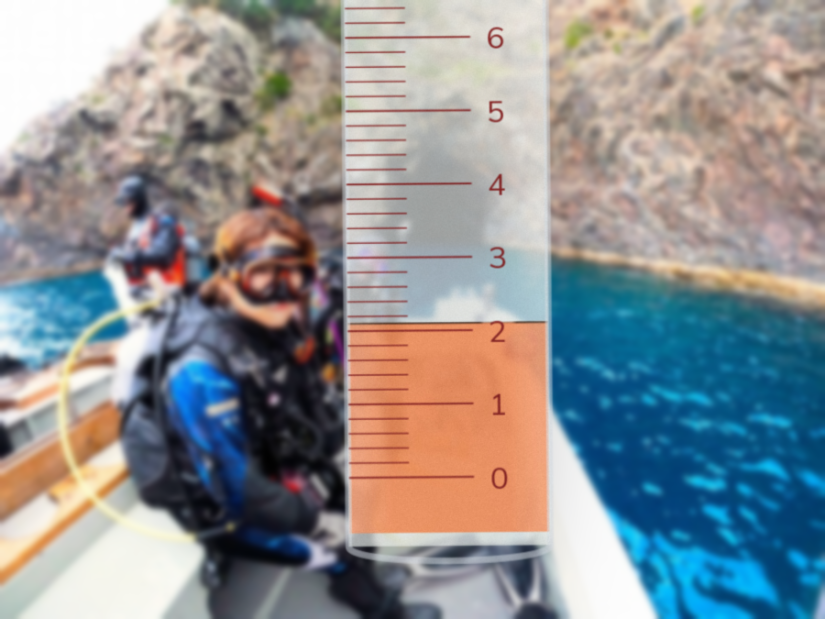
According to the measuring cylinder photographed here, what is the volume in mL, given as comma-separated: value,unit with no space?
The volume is 2.1,mL
